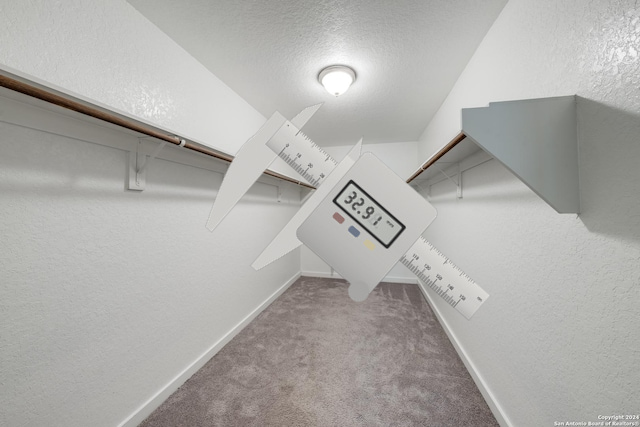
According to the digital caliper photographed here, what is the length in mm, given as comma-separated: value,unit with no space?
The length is 32.91,mm
